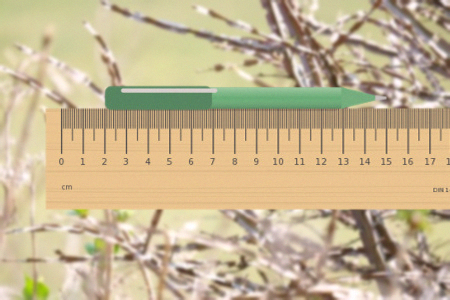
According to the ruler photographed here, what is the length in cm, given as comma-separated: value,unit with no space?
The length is 13,cm
